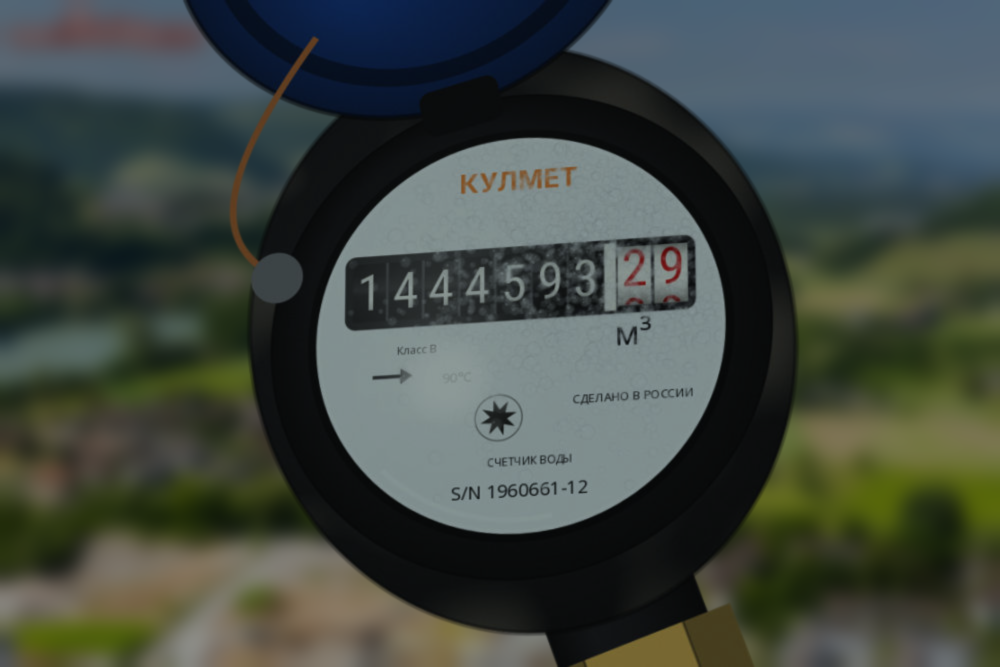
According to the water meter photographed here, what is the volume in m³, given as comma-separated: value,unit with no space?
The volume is 1444593.29,m³
